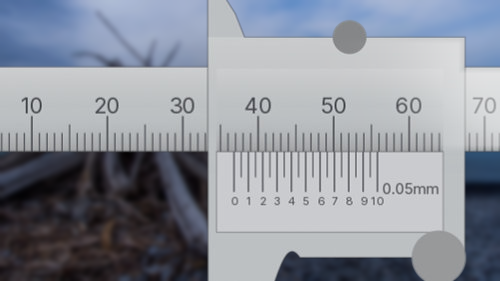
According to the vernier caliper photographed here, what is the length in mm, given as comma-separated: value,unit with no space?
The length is 36.8,mm
